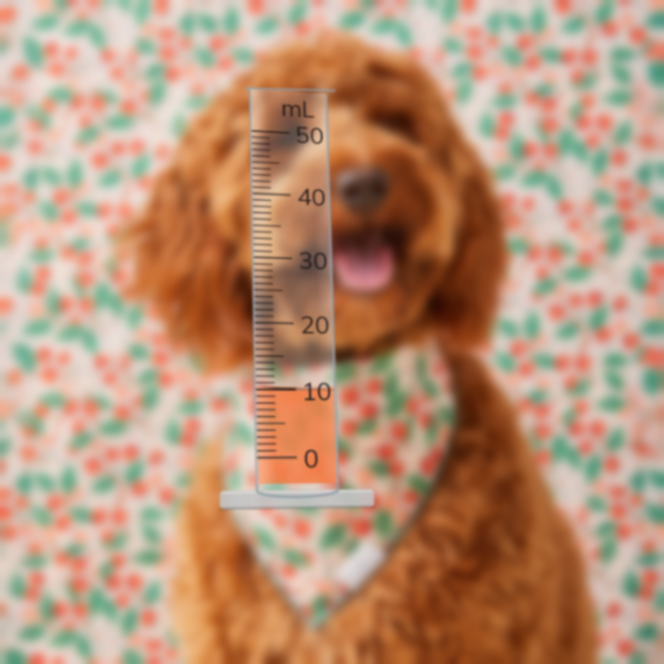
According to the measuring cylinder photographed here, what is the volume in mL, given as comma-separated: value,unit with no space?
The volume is 10,mL
